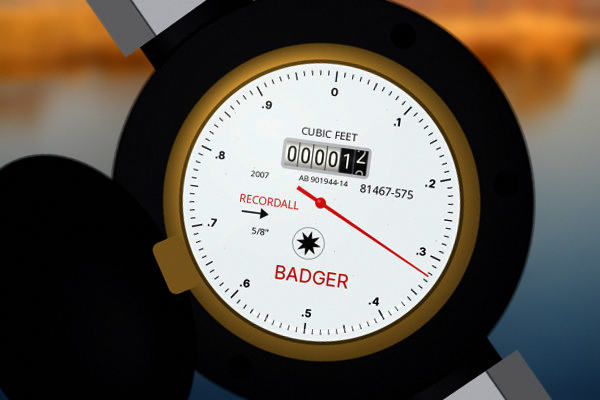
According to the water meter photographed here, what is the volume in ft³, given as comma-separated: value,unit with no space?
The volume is 12.32,ft³
